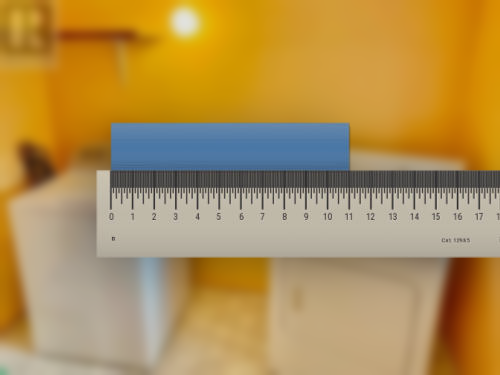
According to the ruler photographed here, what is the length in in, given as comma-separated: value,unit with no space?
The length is 11,in
